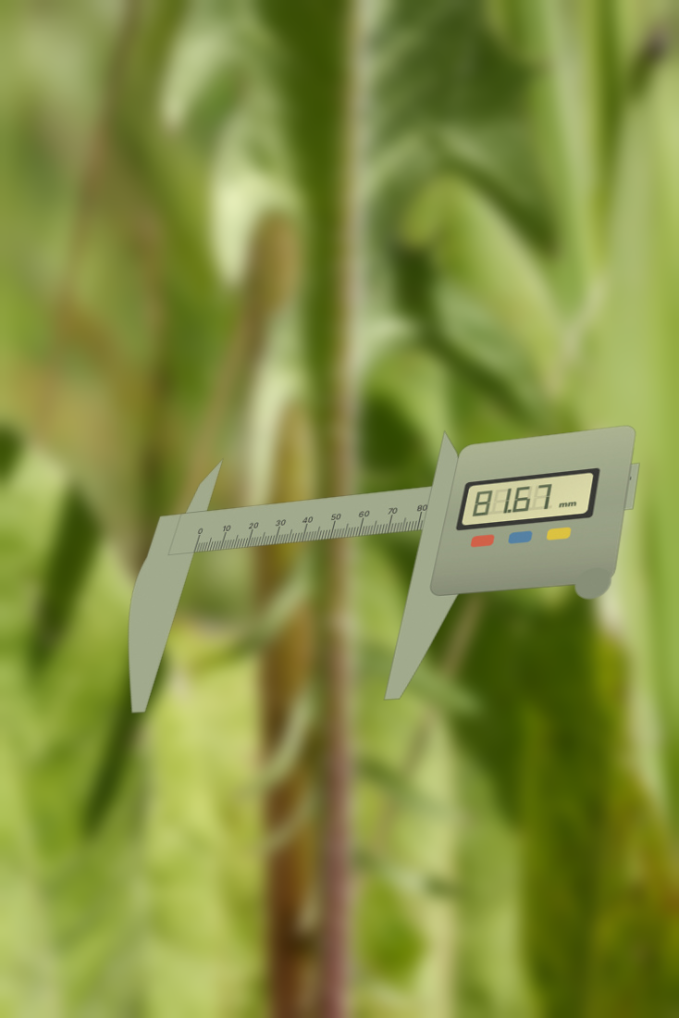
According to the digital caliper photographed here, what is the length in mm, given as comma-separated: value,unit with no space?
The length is 81.67,mm
